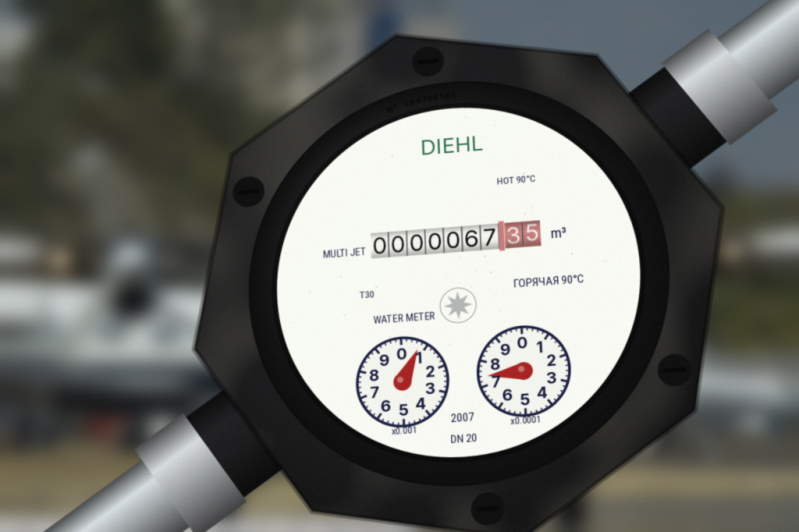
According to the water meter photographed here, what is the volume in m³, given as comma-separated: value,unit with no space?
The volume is 67.3507,m³
